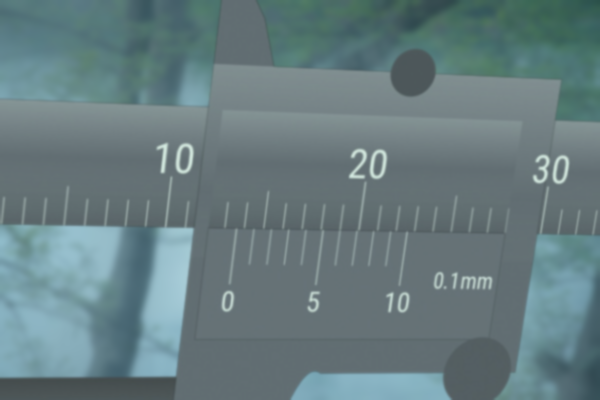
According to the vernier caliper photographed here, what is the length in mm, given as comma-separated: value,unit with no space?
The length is 13.6,mm
